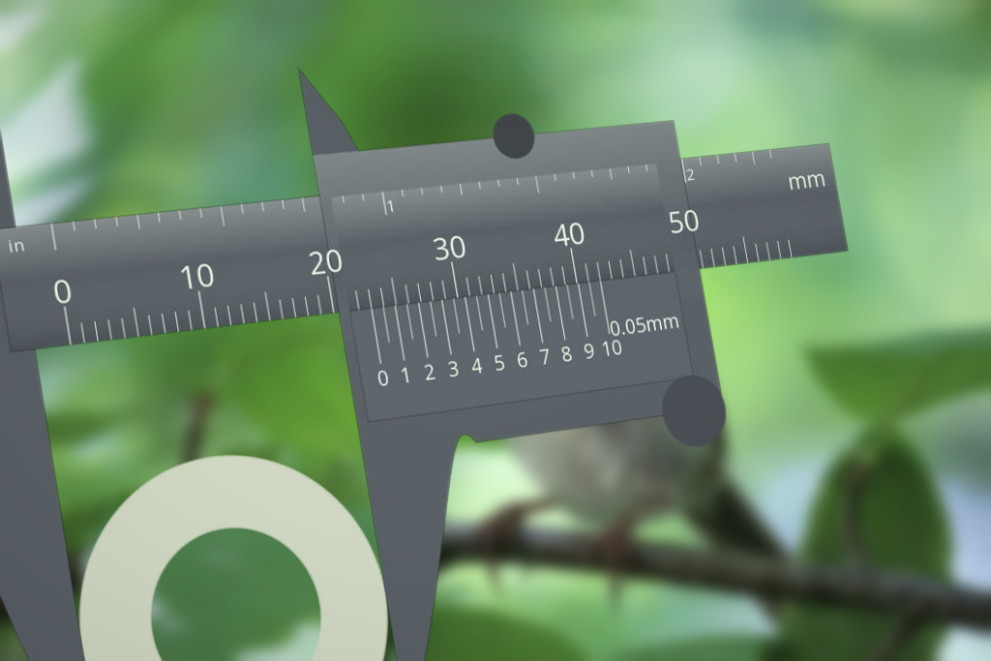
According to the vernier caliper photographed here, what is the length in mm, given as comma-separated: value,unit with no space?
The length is 23.0,mm
